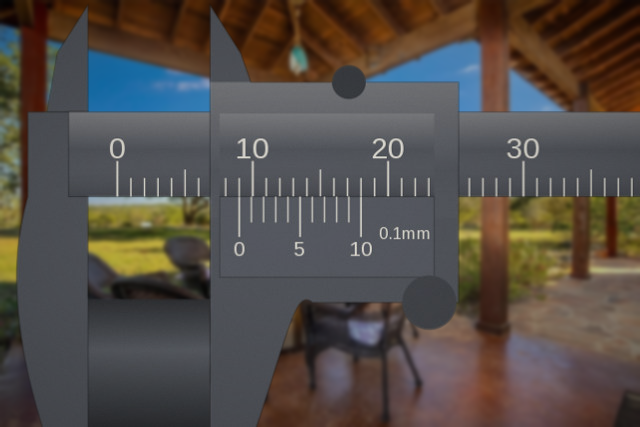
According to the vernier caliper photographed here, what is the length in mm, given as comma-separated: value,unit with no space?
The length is 9.0,mm
